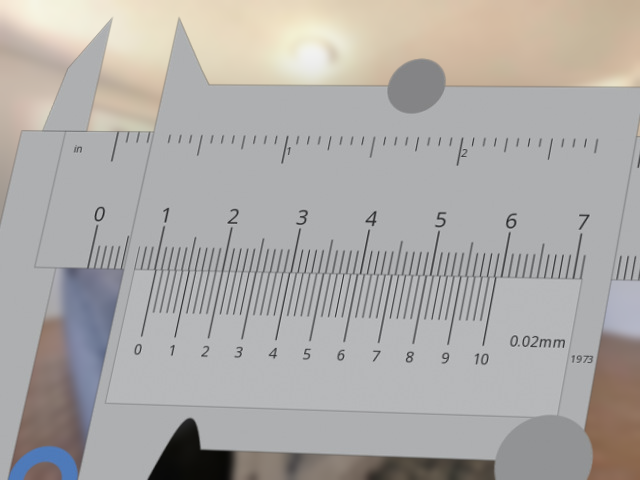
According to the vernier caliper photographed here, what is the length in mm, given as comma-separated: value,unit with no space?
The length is 10.2,mm
